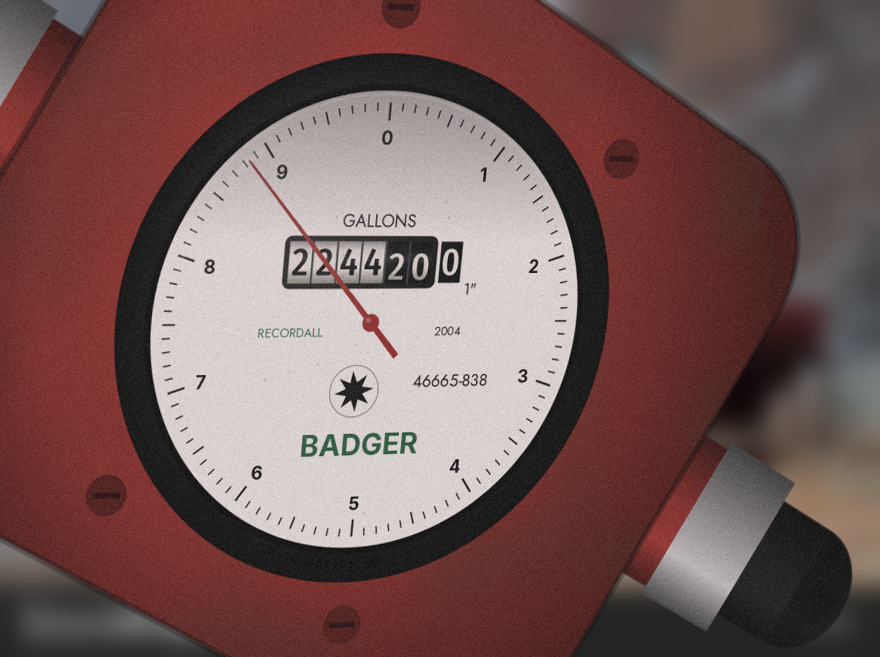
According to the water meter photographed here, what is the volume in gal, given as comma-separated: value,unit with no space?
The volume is 2244198.8,gal
